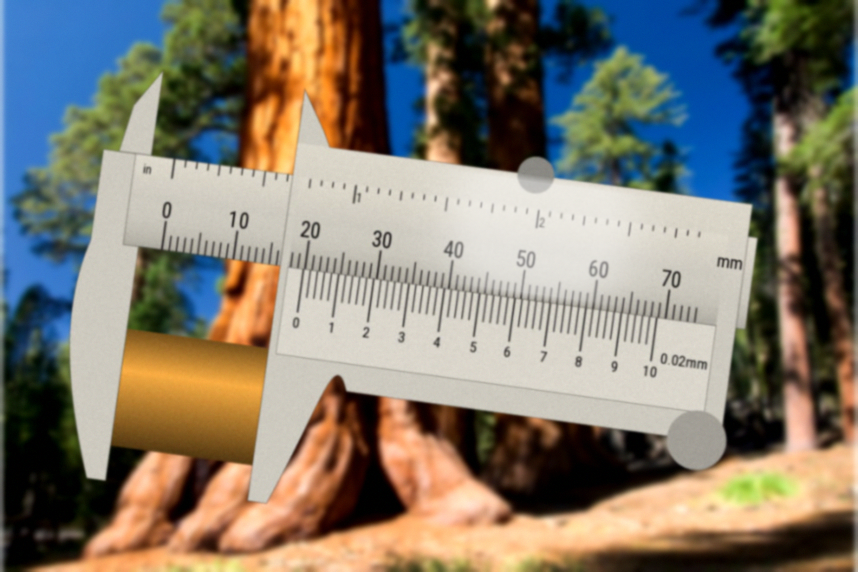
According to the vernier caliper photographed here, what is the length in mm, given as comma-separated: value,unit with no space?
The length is 19.8,mm
